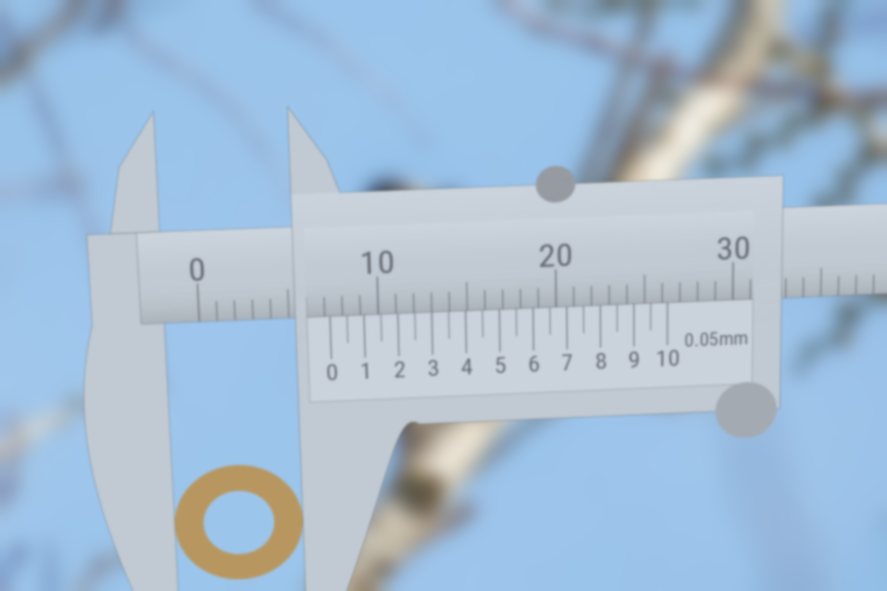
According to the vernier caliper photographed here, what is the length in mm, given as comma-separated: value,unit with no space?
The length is 7.3,mm
